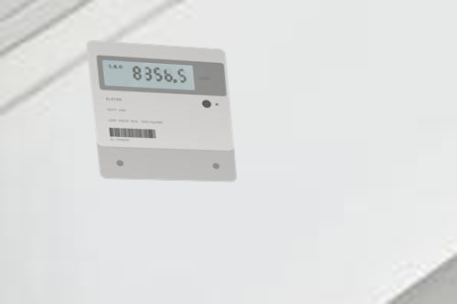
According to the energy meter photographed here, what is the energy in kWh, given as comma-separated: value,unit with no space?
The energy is 8356.5,kWh
